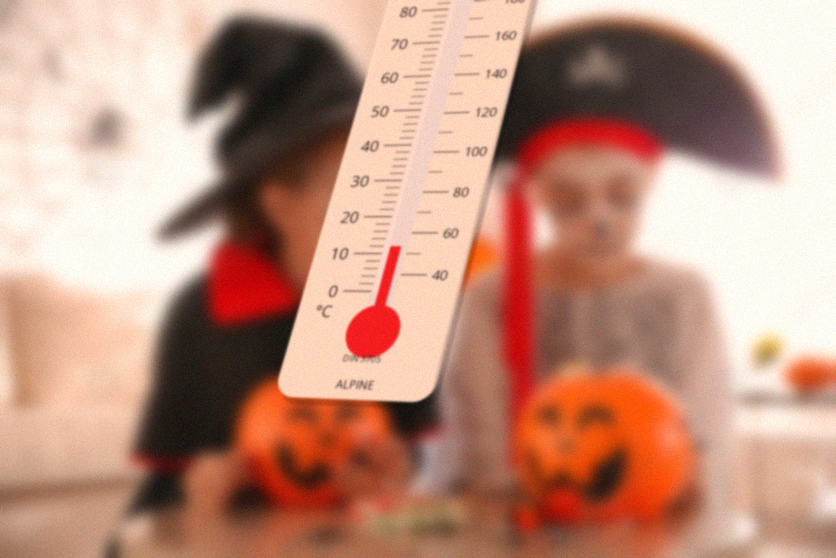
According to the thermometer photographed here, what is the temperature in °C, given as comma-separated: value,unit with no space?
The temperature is 12,°C
